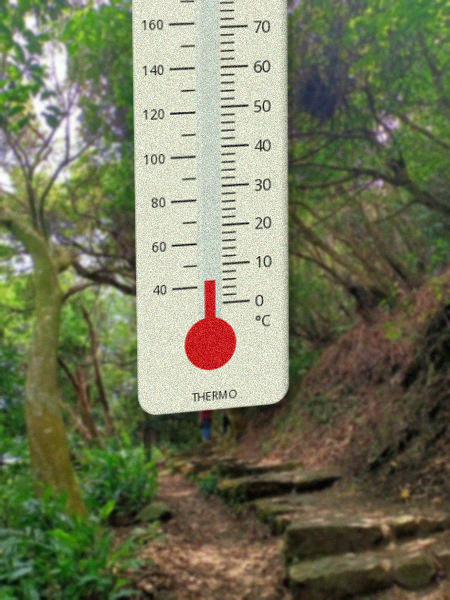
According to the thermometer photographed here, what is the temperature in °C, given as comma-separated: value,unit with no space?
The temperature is 6,°C
